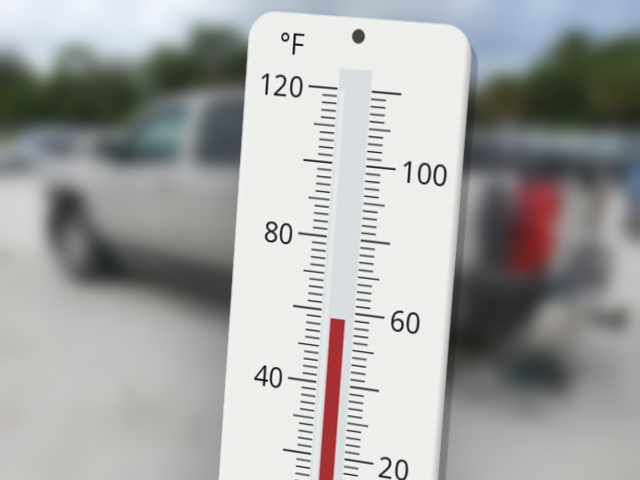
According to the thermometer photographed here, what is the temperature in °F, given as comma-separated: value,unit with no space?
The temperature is 58,°F
